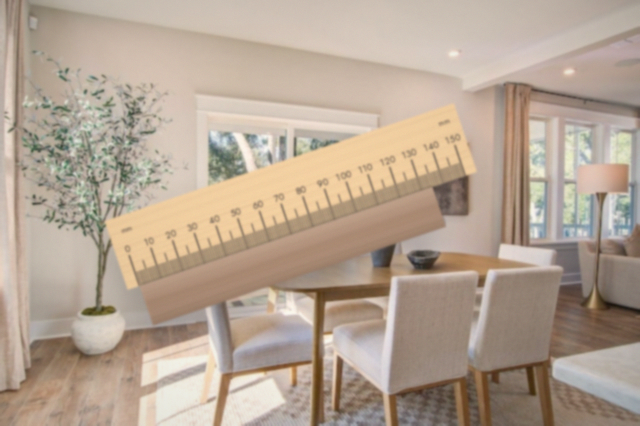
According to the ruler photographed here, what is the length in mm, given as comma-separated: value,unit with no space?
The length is 135,mm
